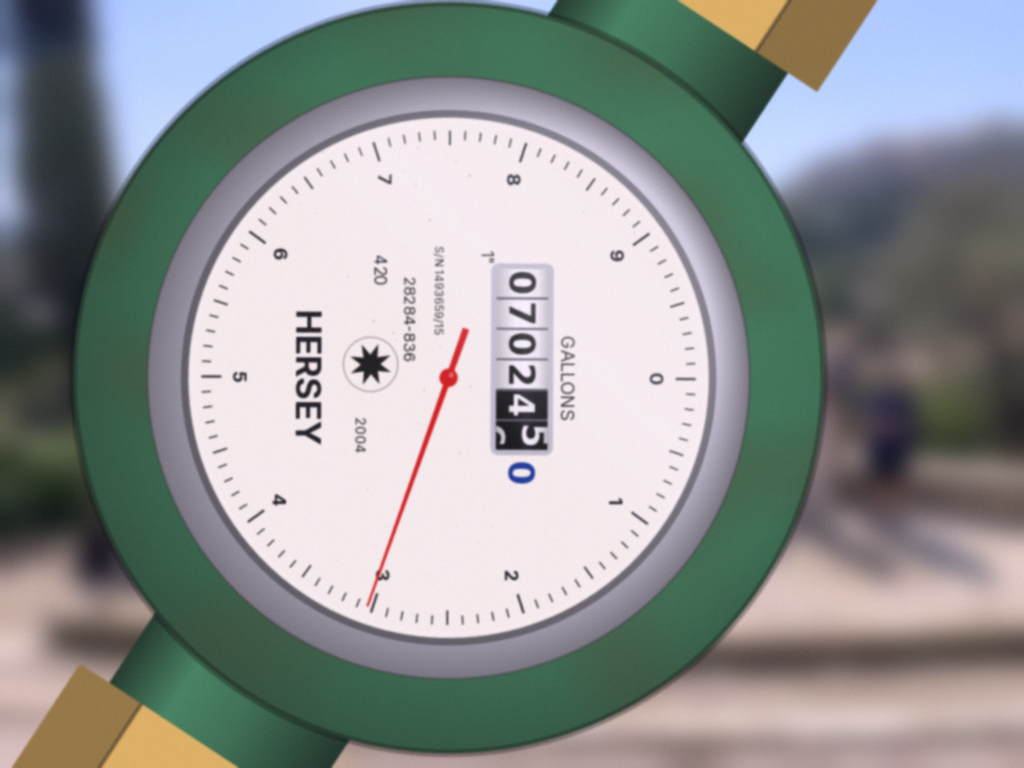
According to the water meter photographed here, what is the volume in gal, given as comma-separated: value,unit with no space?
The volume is 702453.0,gal
